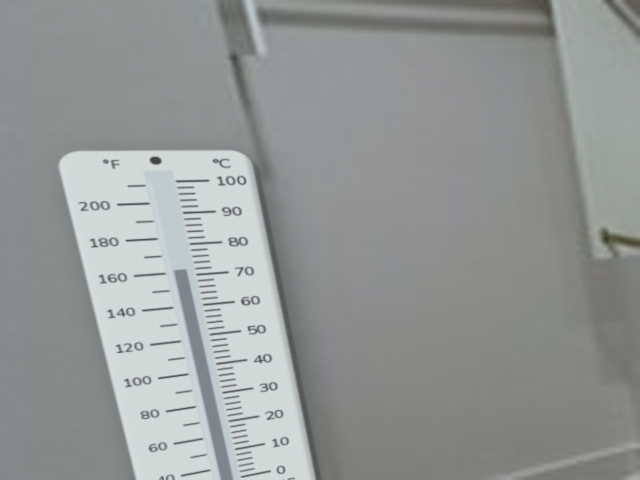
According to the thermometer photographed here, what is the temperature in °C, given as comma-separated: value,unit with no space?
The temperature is 72,°C
